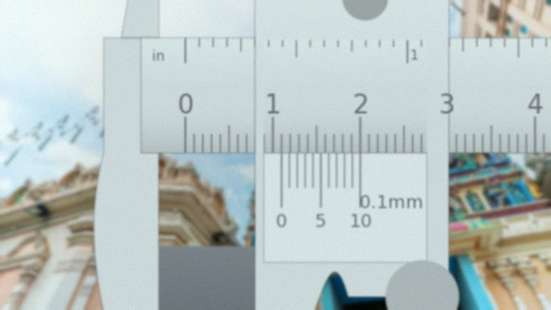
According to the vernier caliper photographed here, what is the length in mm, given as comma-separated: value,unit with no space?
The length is 11.0,mm
